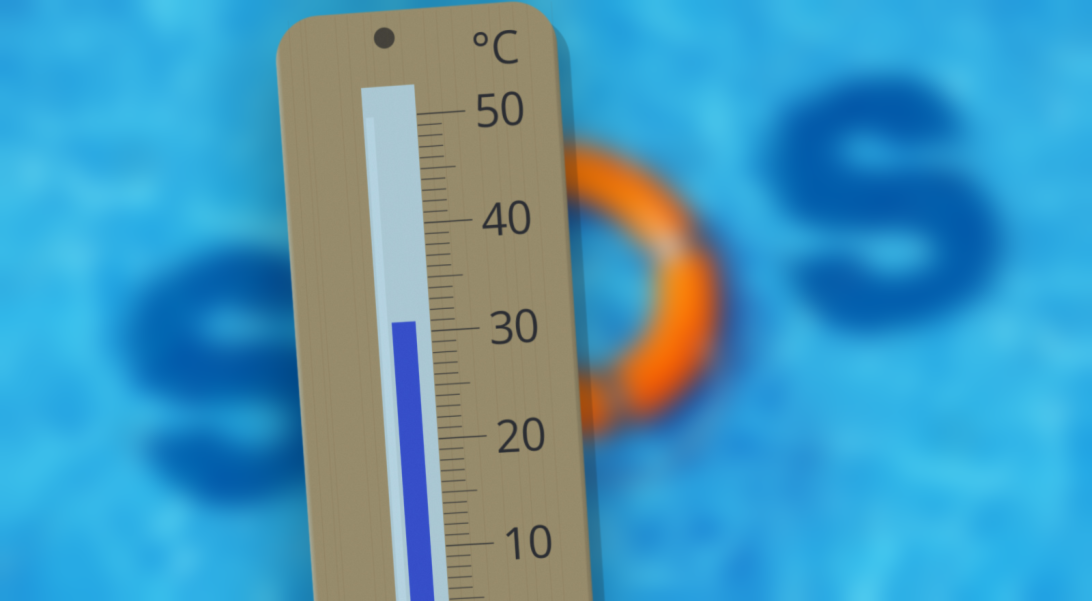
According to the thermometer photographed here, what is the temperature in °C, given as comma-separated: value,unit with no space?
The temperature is 31,°C
